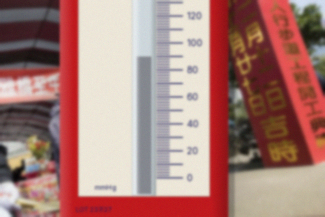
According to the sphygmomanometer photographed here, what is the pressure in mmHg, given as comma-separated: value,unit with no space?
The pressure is 90,mmHg
